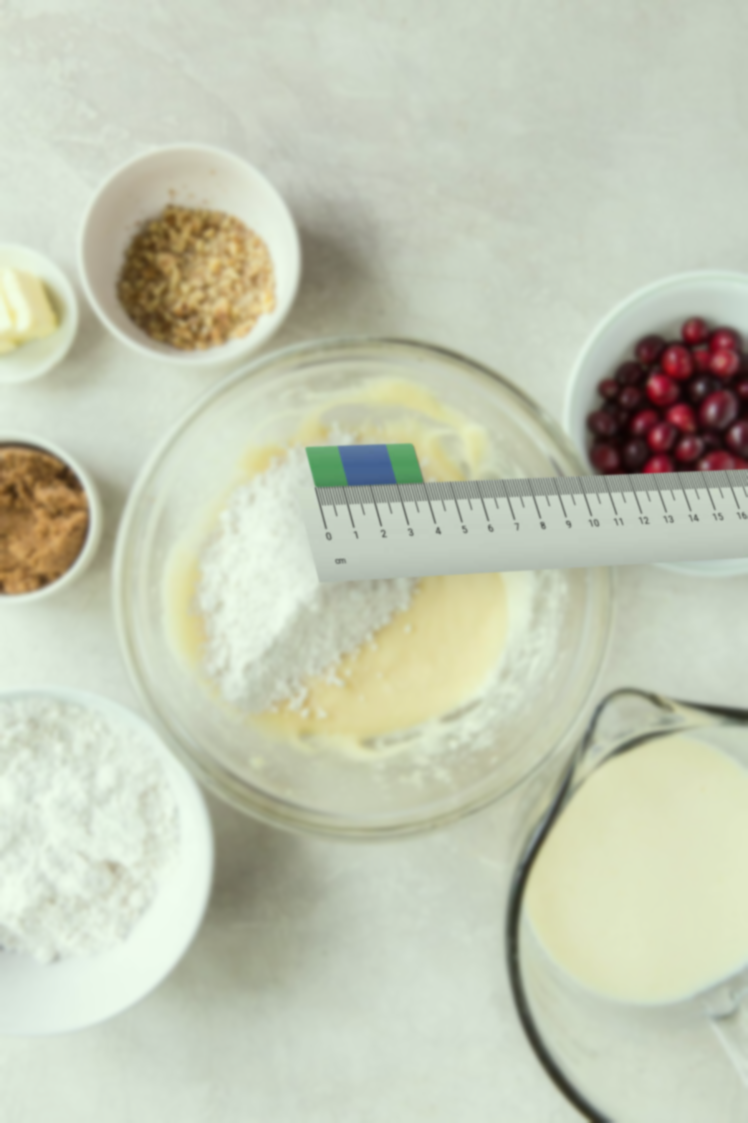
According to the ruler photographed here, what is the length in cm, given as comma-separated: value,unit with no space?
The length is 4,cm
